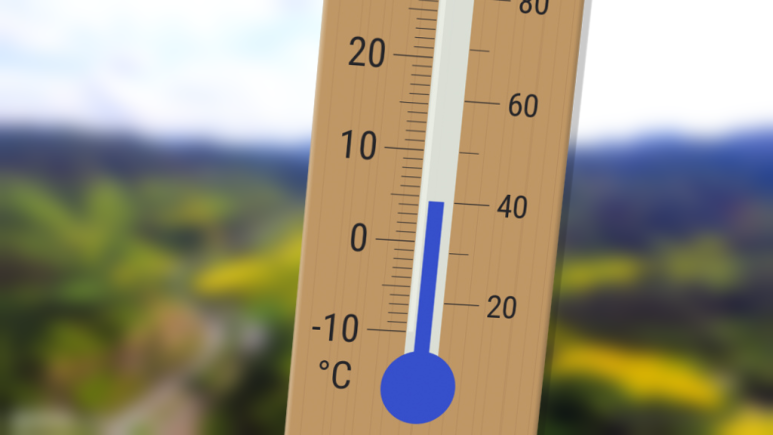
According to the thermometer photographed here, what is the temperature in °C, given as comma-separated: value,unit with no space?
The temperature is 4.5,°C
